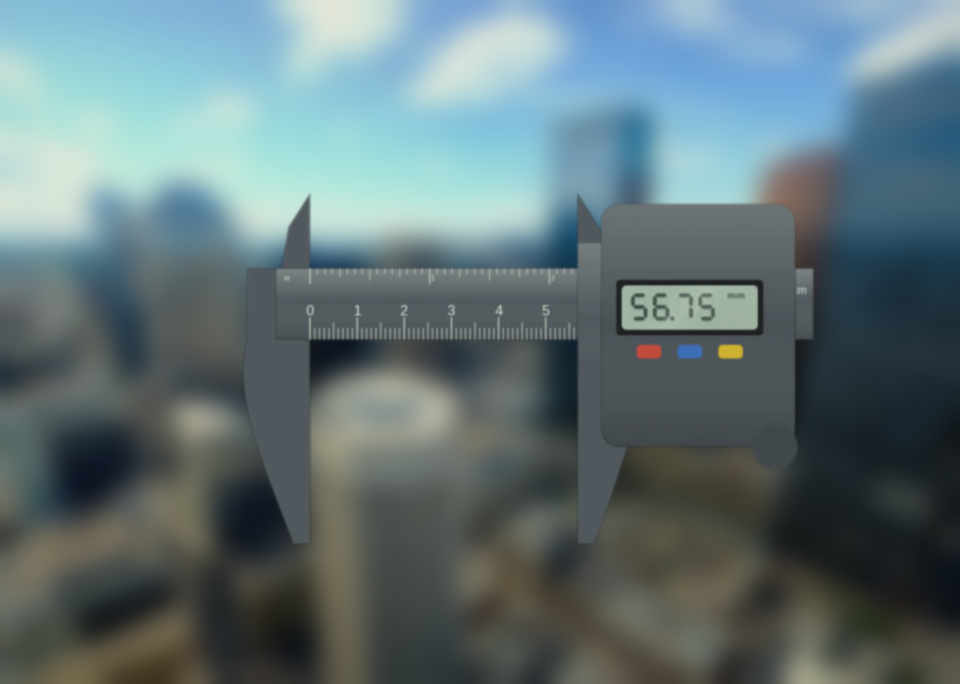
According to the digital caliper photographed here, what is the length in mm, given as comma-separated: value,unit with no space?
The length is 56.75,mm
